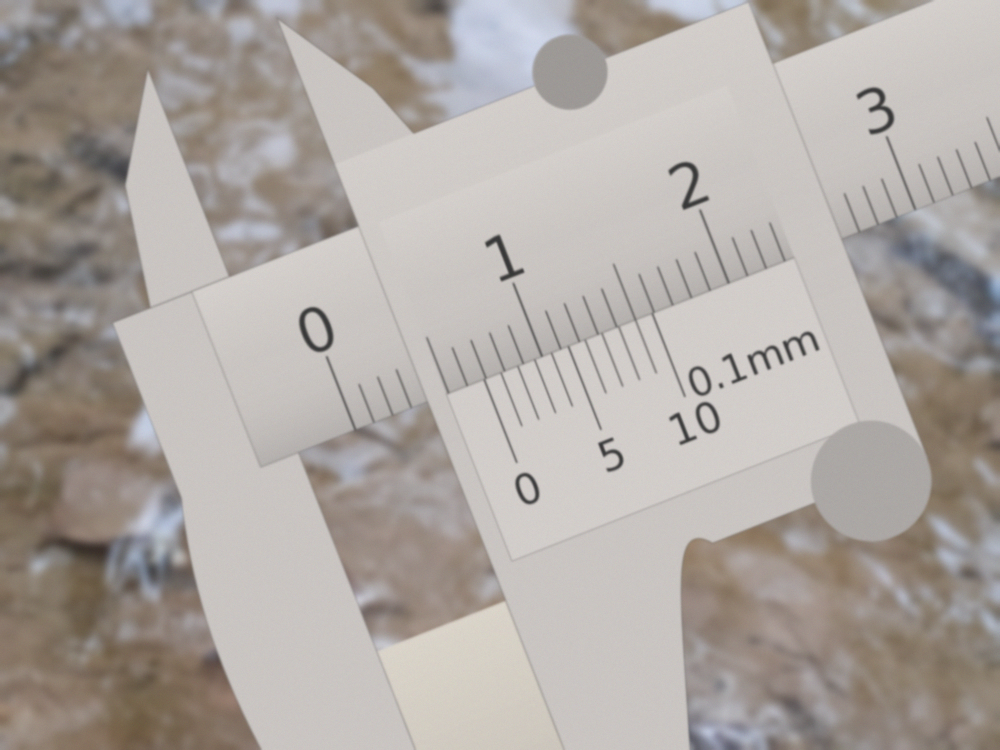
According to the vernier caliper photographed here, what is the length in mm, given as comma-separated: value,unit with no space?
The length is 6.9,mm
